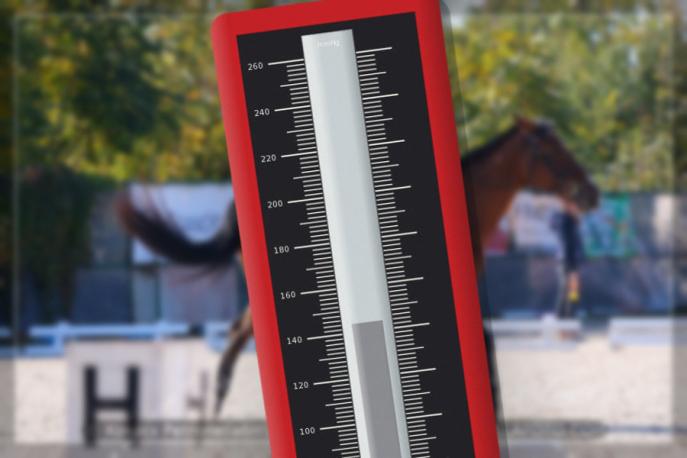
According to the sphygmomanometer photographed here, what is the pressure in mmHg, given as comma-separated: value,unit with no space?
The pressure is 144,mmHg
